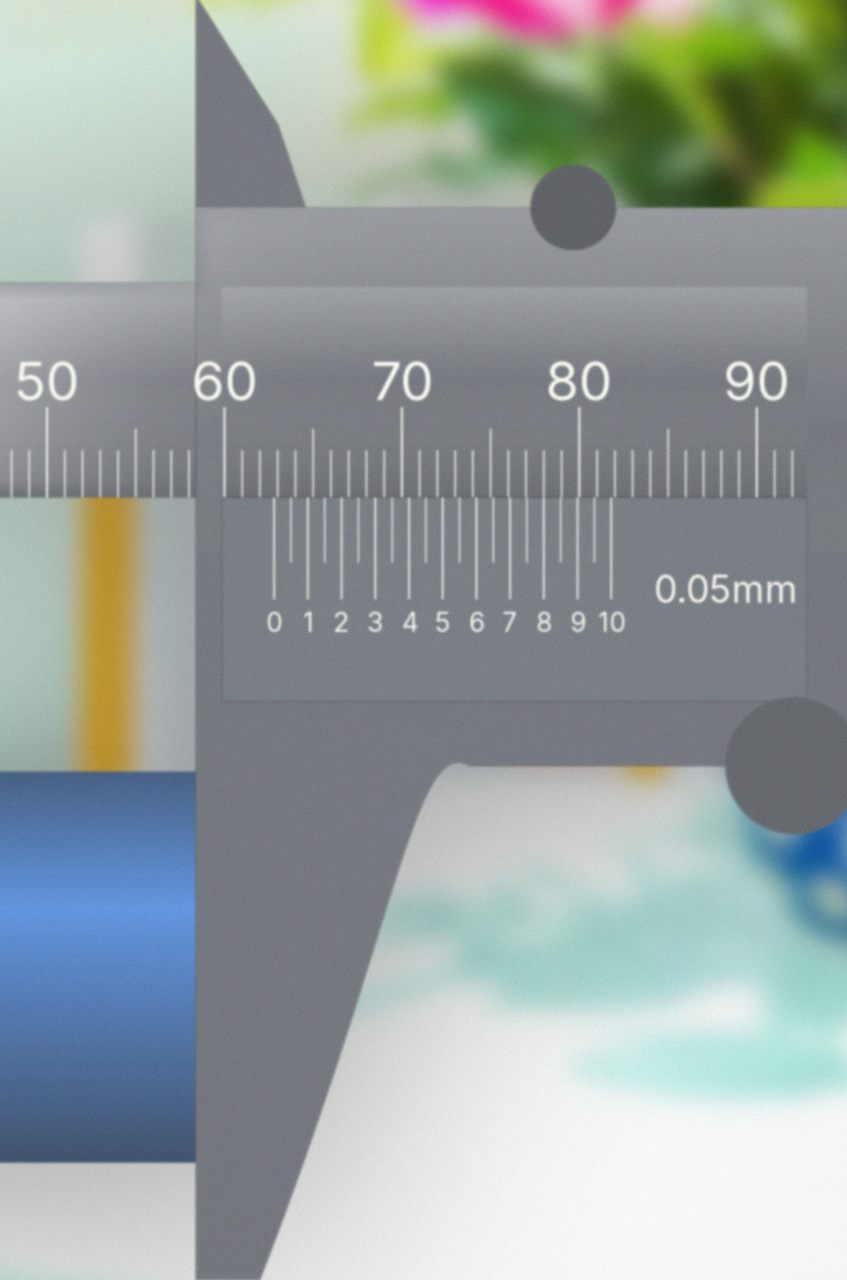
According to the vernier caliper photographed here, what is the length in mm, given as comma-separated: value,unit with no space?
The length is 62.8,mm
